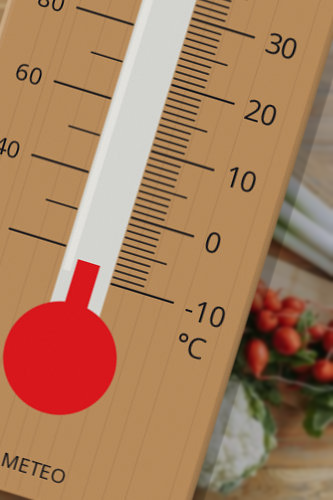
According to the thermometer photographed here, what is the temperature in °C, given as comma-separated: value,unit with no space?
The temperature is -8,°C
